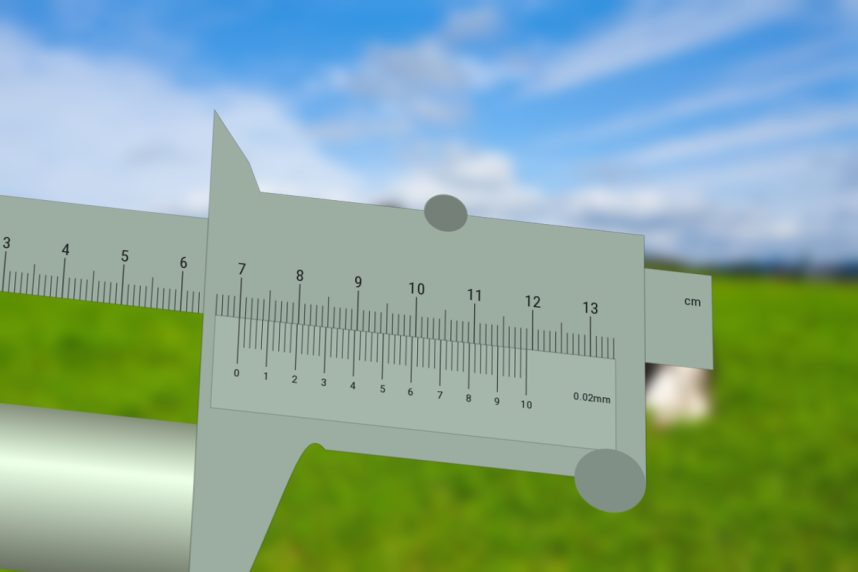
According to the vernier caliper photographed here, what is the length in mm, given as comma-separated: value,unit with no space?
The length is 70.0,mm
